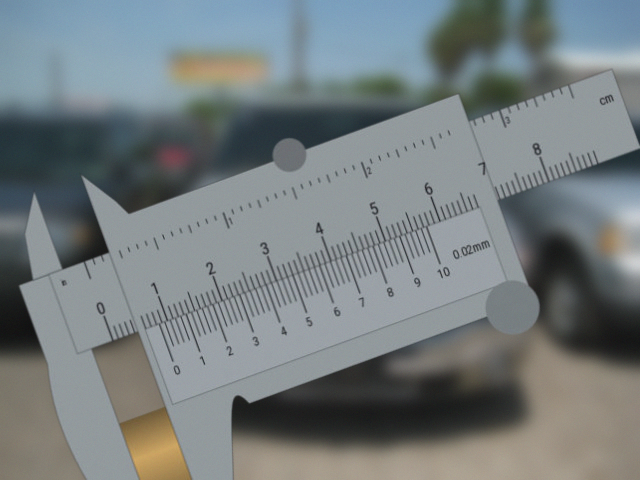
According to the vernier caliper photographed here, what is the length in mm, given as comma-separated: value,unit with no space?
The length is 8.5,mm
